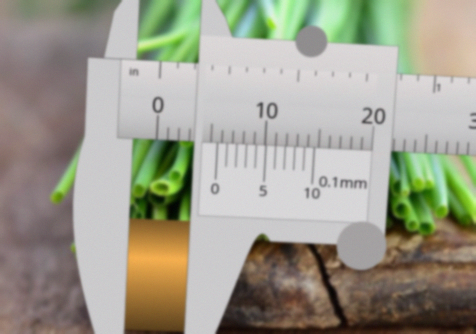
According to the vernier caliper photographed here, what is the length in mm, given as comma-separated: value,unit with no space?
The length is 5.6,mm
